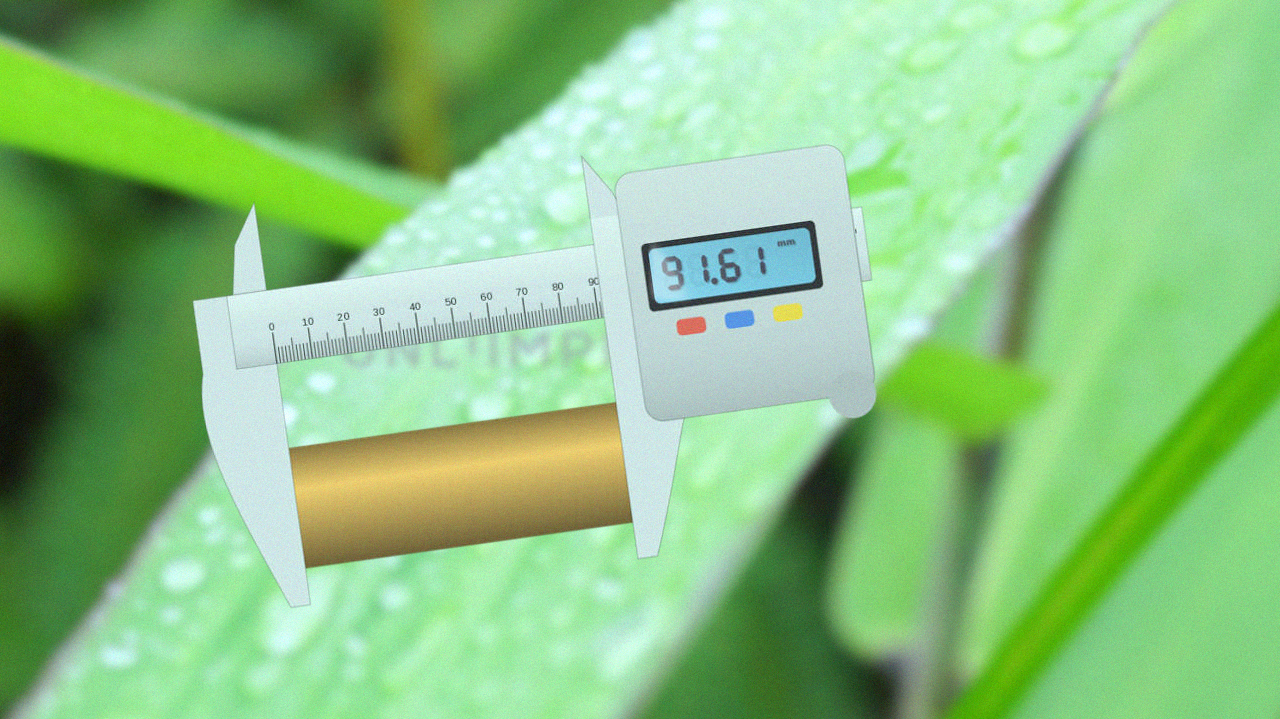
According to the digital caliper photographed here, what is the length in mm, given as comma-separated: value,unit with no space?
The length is 91.61,mm
